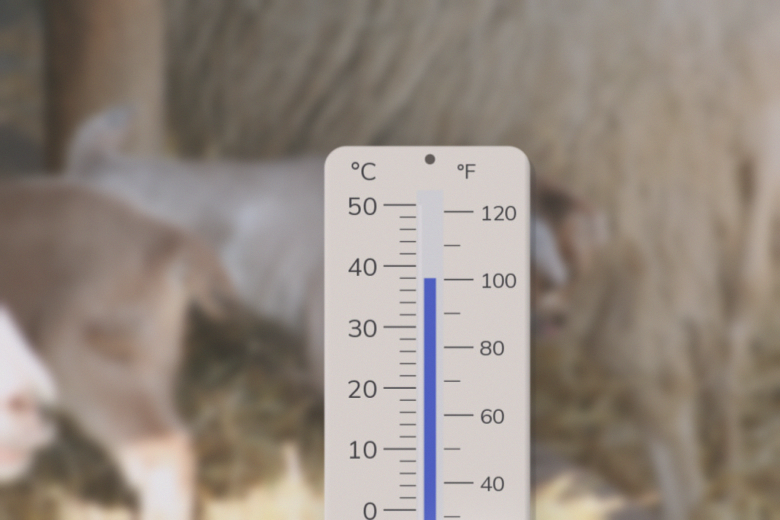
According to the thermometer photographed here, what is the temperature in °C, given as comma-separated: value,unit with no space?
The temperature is 38,°C
